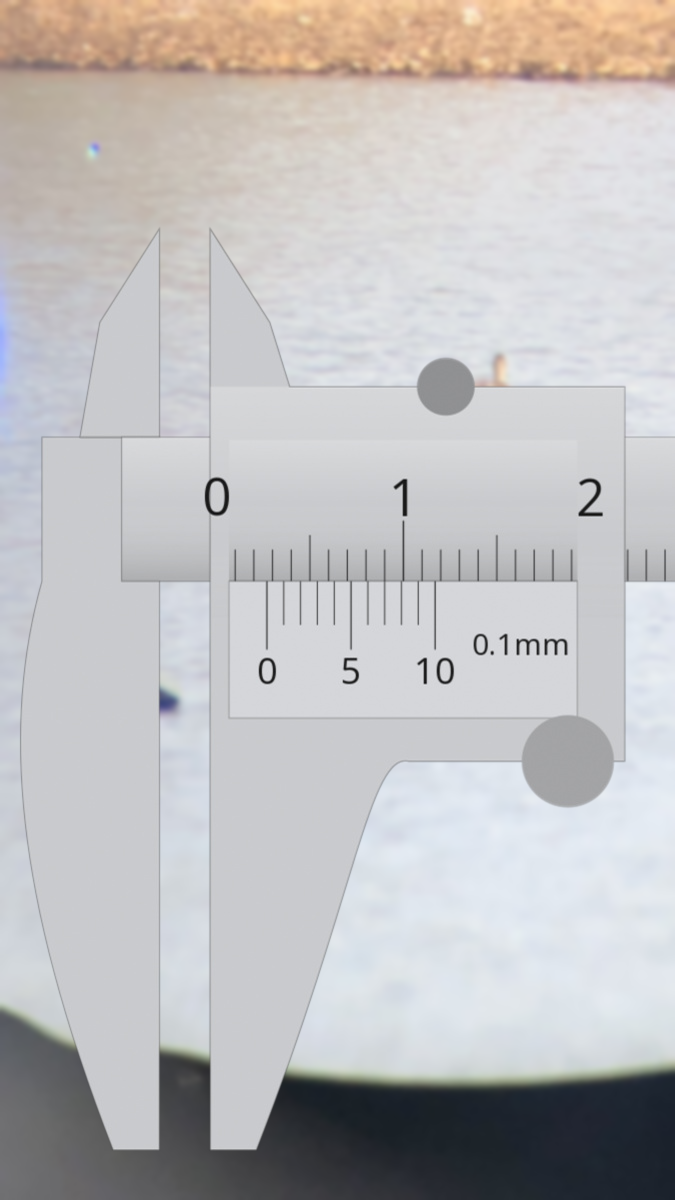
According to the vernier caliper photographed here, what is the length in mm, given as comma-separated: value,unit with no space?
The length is 2.7,mm
